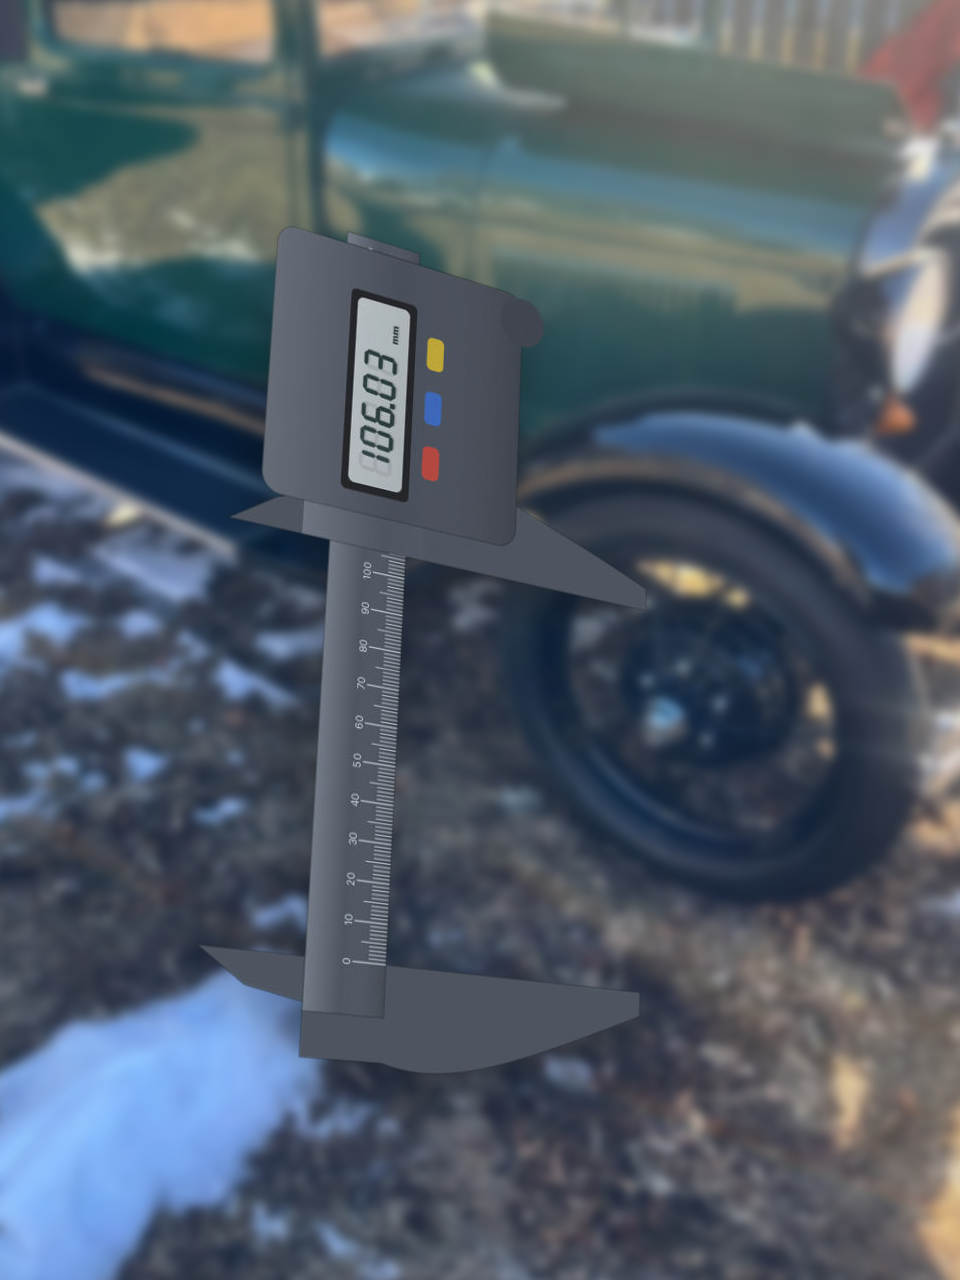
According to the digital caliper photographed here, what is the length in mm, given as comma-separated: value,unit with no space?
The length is 106.03,mm
